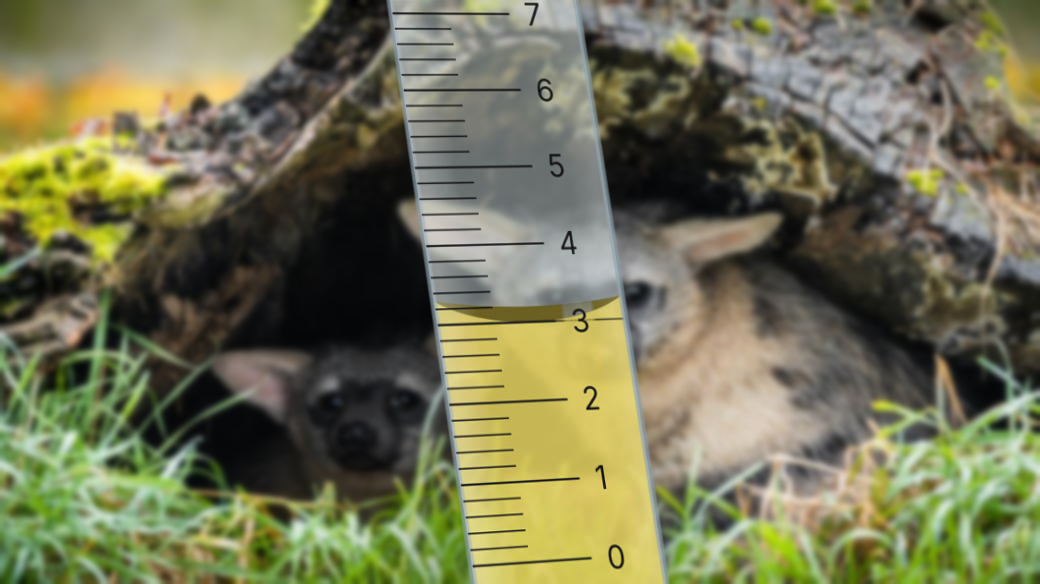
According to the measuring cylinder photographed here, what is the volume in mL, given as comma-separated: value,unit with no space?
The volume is 3,mL
